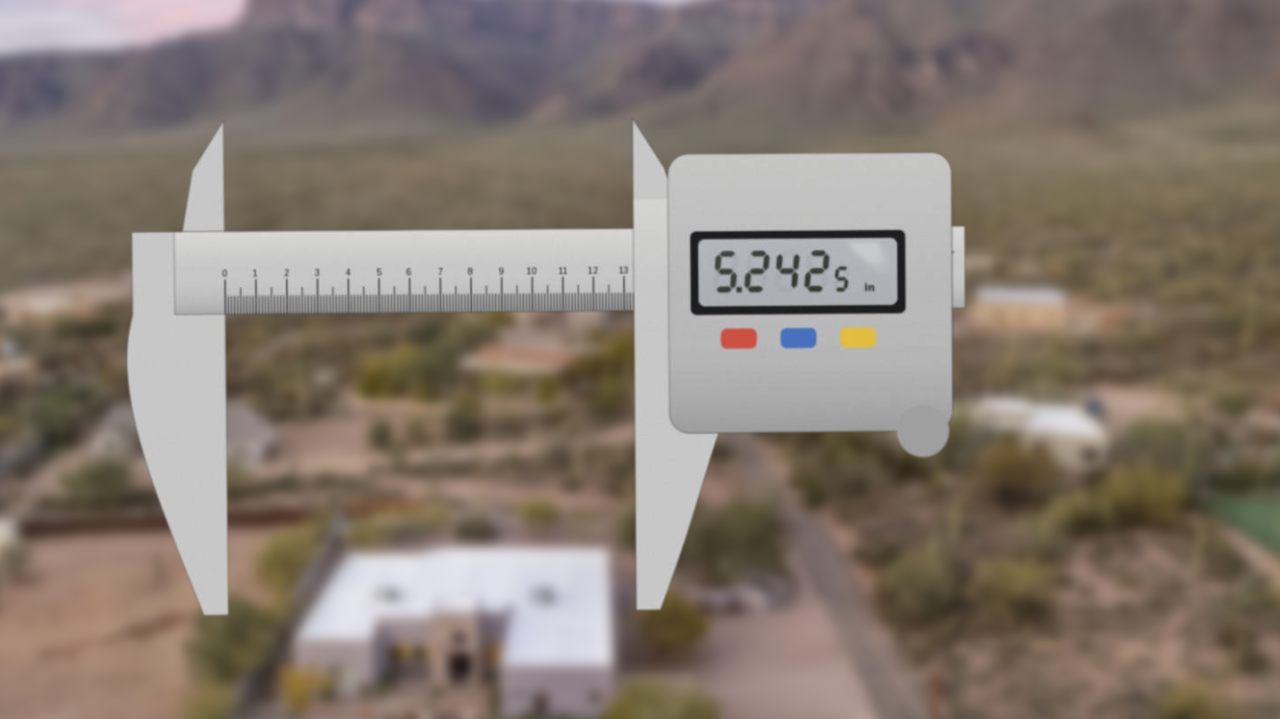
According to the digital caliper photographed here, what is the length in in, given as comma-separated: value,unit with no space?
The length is 5.2425,in
